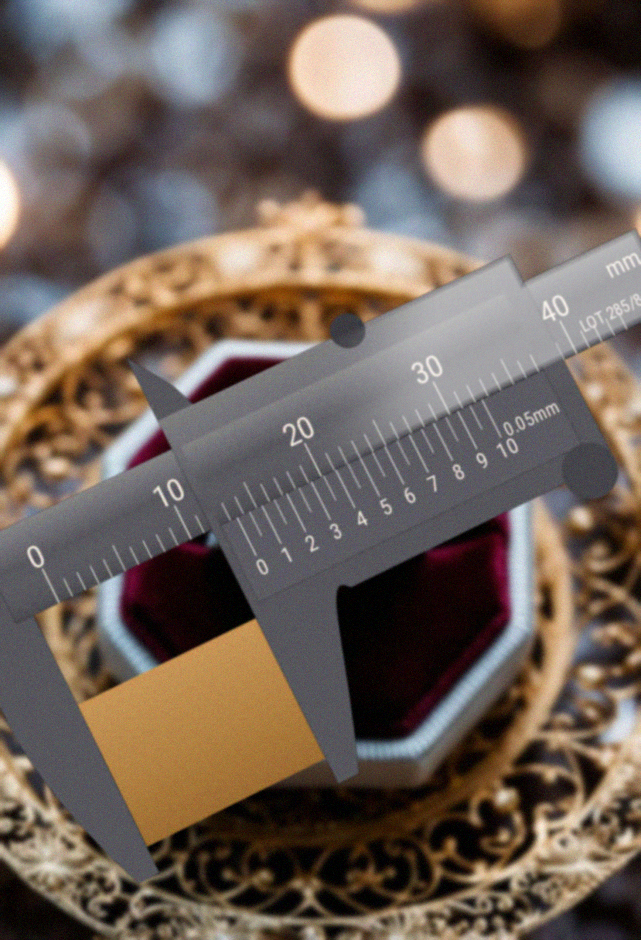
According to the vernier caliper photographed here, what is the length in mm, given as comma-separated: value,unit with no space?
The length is 13.5,mm
